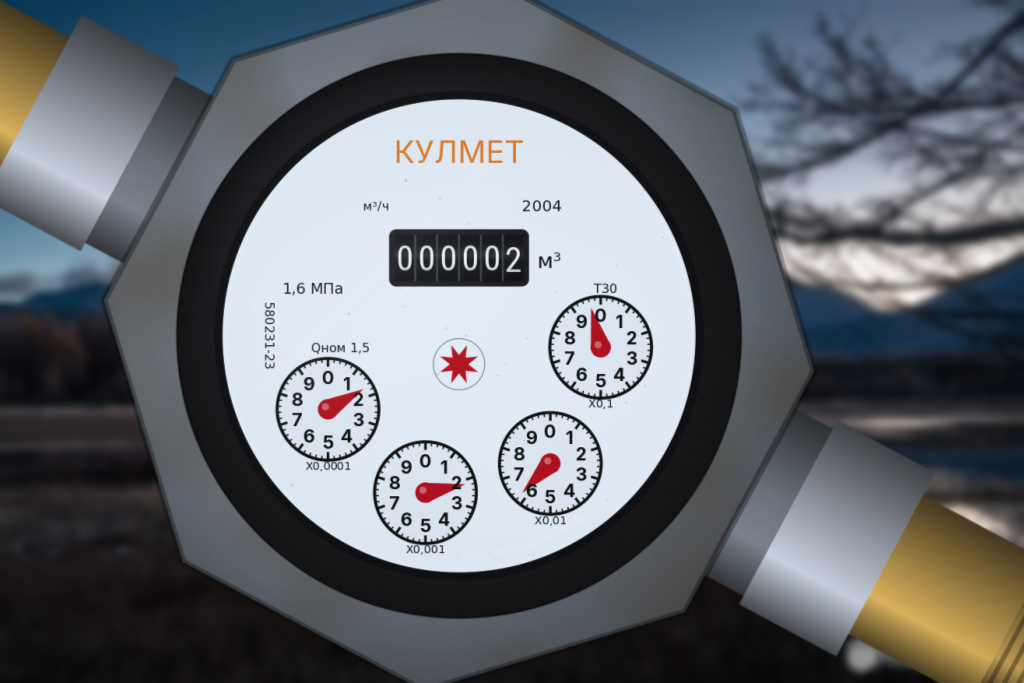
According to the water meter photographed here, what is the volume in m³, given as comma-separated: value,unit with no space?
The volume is 1.9621,m³
